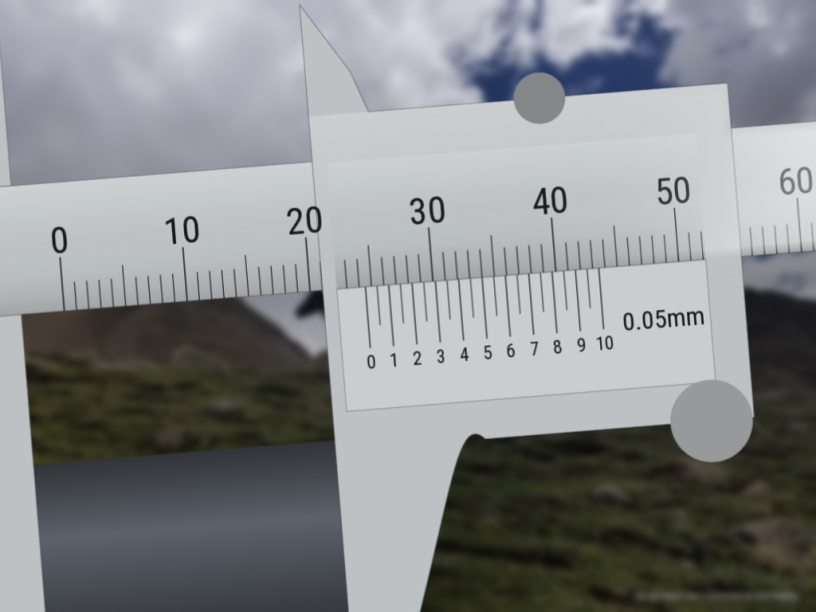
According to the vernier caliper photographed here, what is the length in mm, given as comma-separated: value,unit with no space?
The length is 24.5,mm
